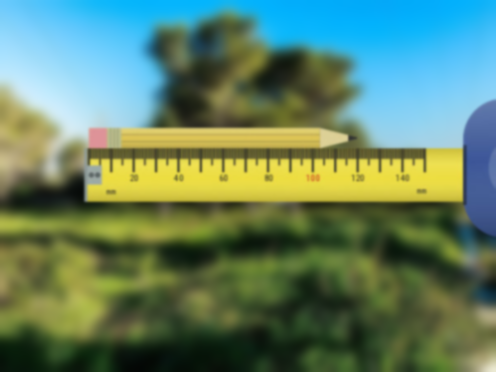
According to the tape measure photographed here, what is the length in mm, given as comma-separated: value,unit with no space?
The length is 120,mm
